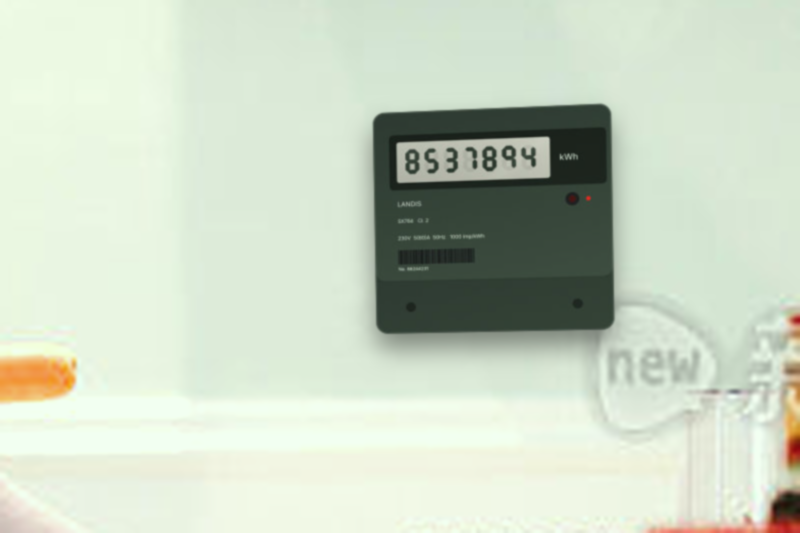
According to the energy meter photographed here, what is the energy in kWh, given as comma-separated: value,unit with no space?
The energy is 8537894,kWh
